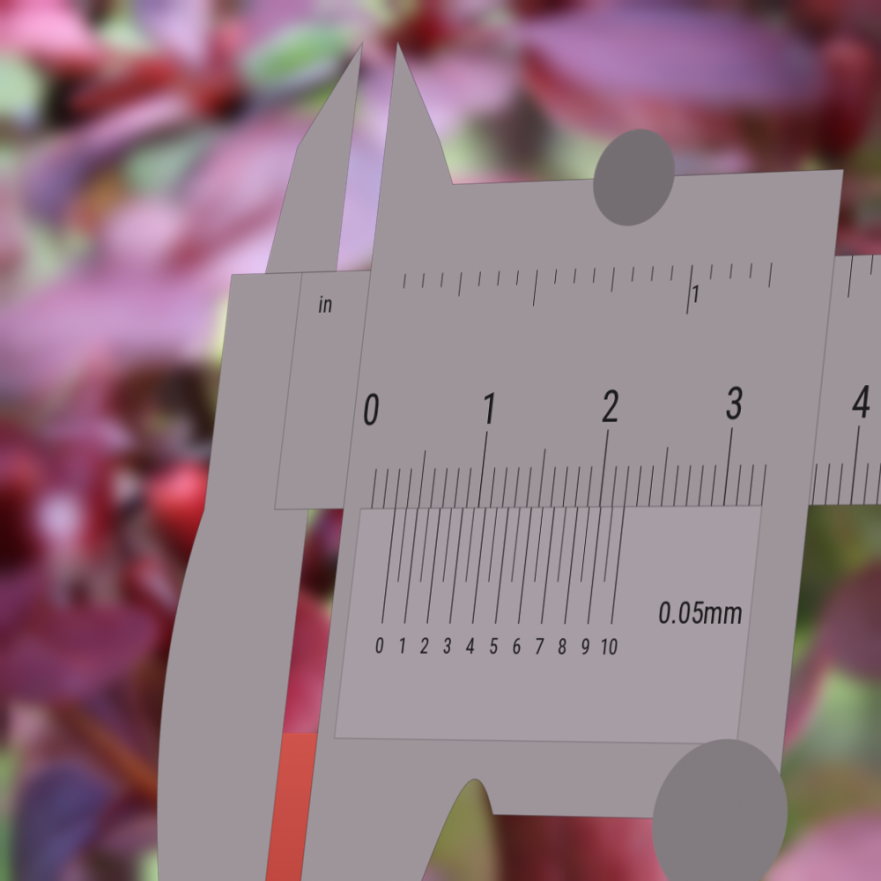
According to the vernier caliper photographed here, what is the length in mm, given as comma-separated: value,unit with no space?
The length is 3.0,mm
